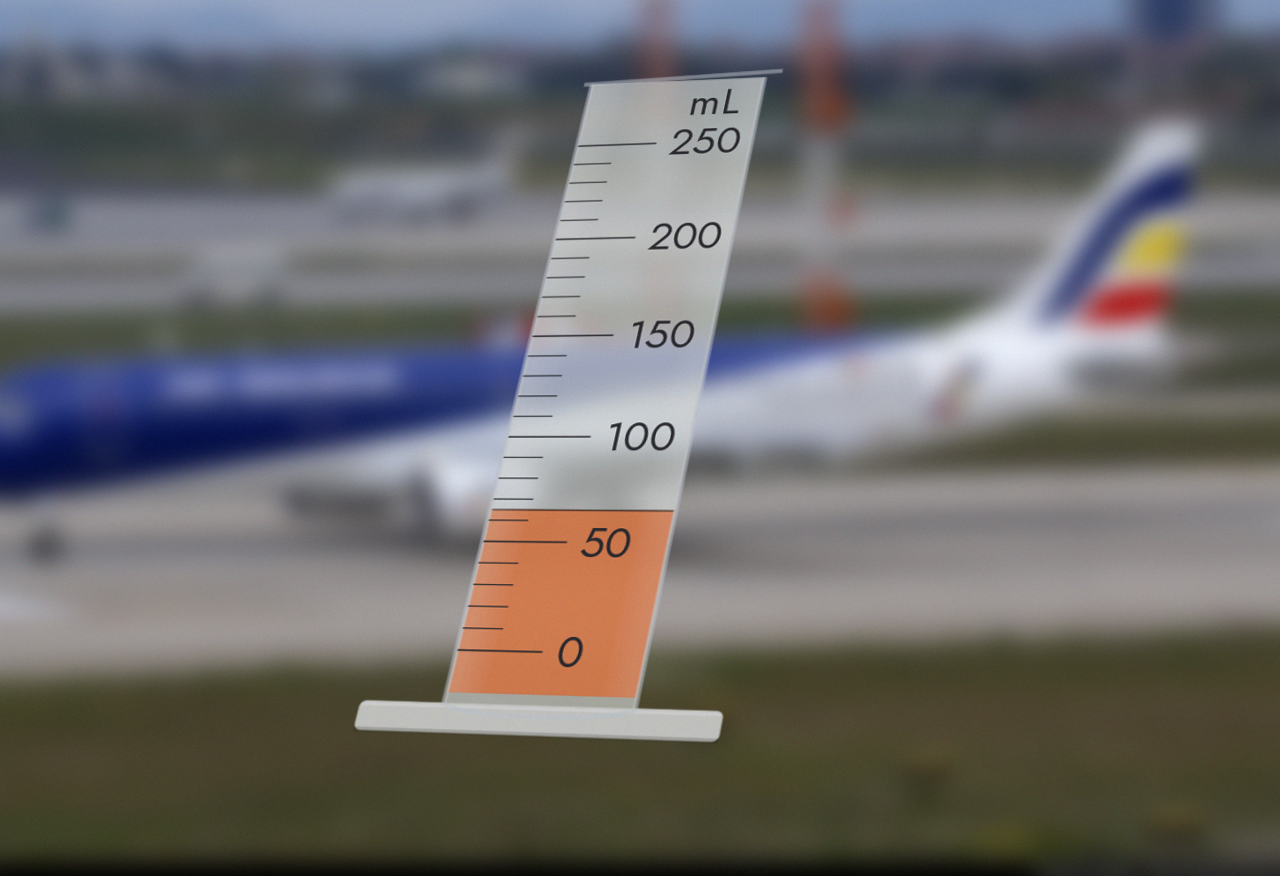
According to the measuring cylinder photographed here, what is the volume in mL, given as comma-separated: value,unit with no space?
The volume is 65,mL
